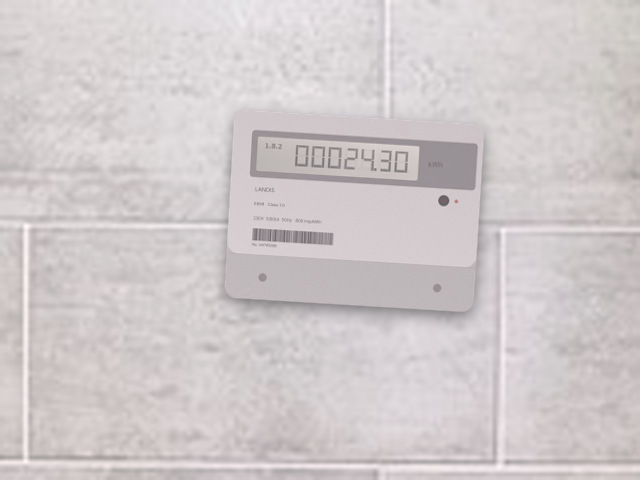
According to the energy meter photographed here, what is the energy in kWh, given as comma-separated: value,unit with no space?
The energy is 24.30,kWh
